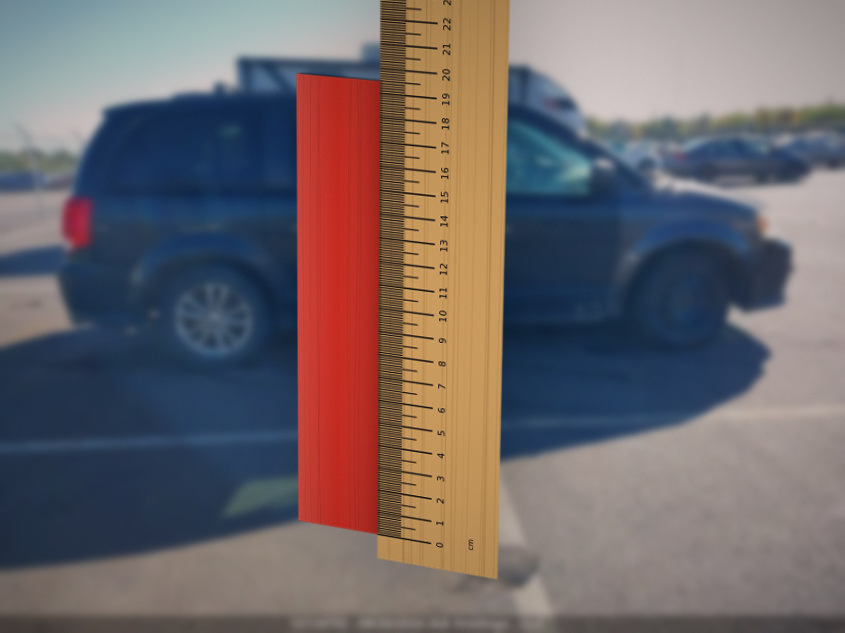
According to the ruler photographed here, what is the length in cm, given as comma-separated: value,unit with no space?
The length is 19.5,cm
